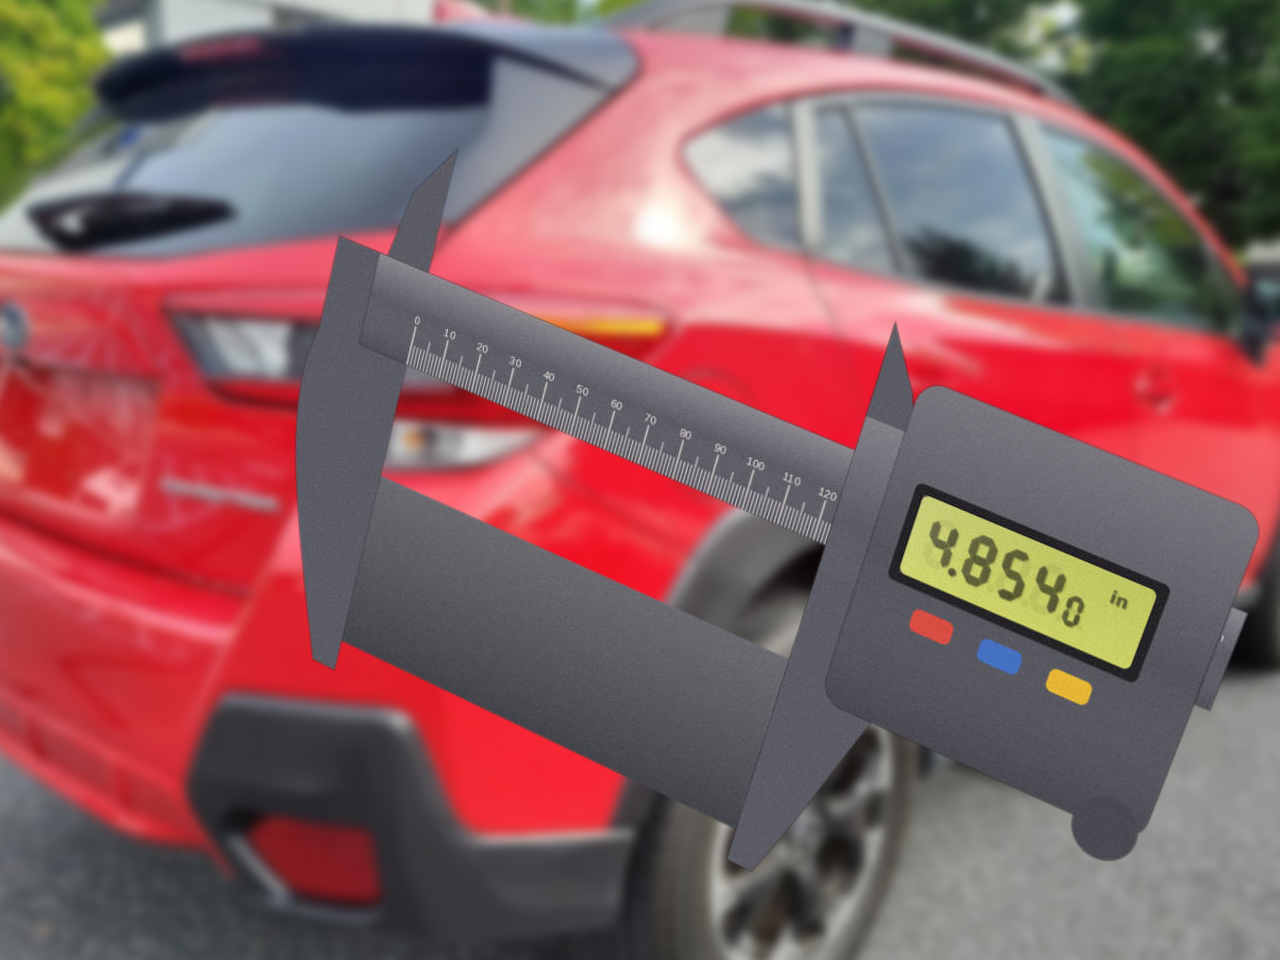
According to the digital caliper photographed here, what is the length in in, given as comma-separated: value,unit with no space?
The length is 4.8540,in
